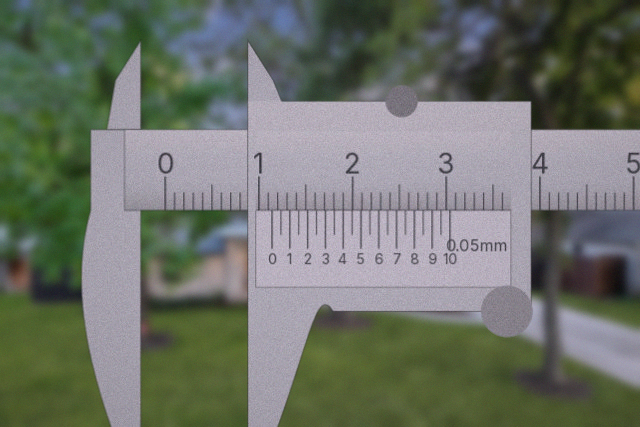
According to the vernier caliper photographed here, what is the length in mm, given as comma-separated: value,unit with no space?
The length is 11.4,mm
